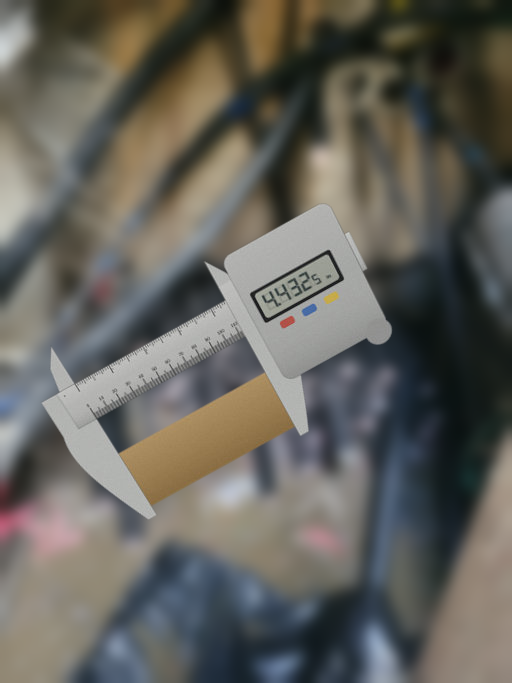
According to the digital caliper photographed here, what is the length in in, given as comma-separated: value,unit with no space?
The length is 4.4325,in
